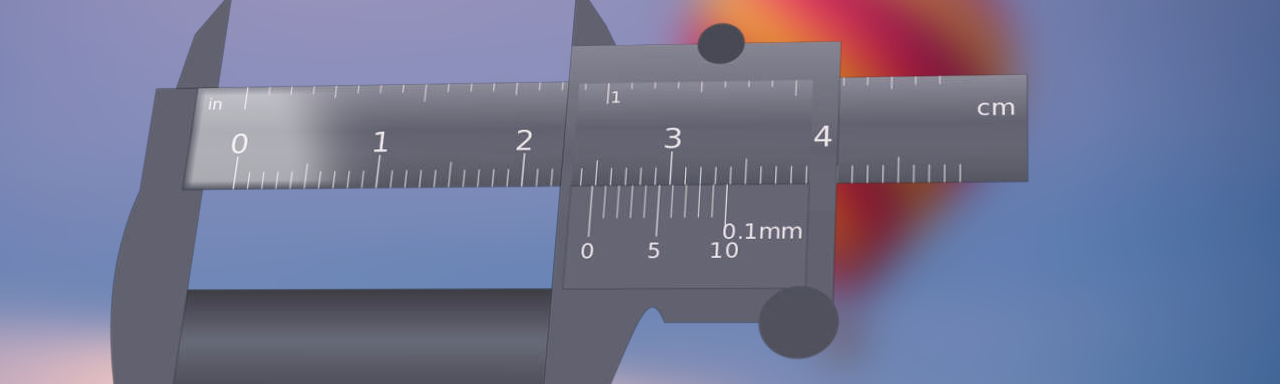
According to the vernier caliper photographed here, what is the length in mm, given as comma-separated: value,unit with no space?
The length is 24.8,mm
